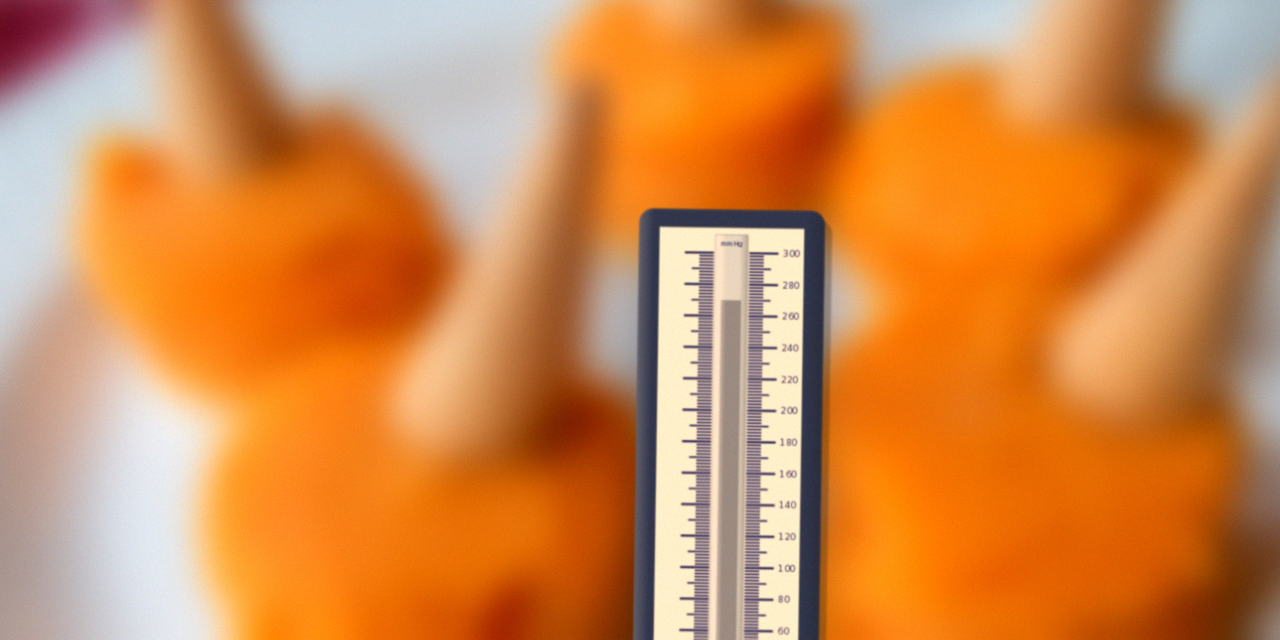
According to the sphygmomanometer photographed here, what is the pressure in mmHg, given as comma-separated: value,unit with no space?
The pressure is 270,mmHg
